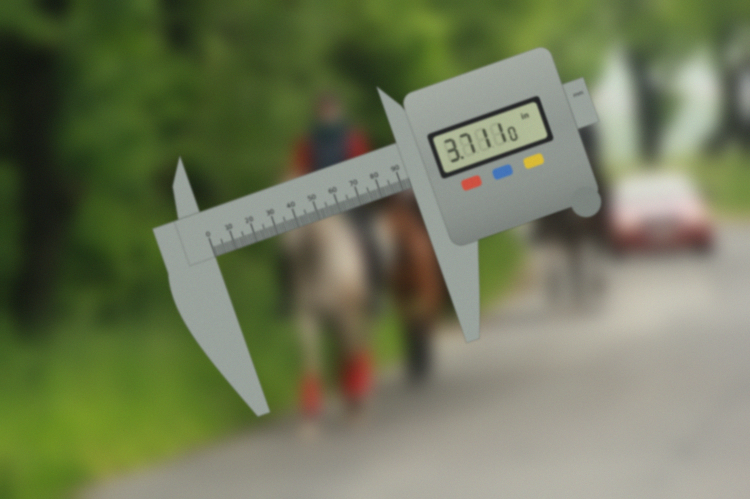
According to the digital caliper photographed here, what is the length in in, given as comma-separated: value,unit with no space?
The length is 3.7110,in
